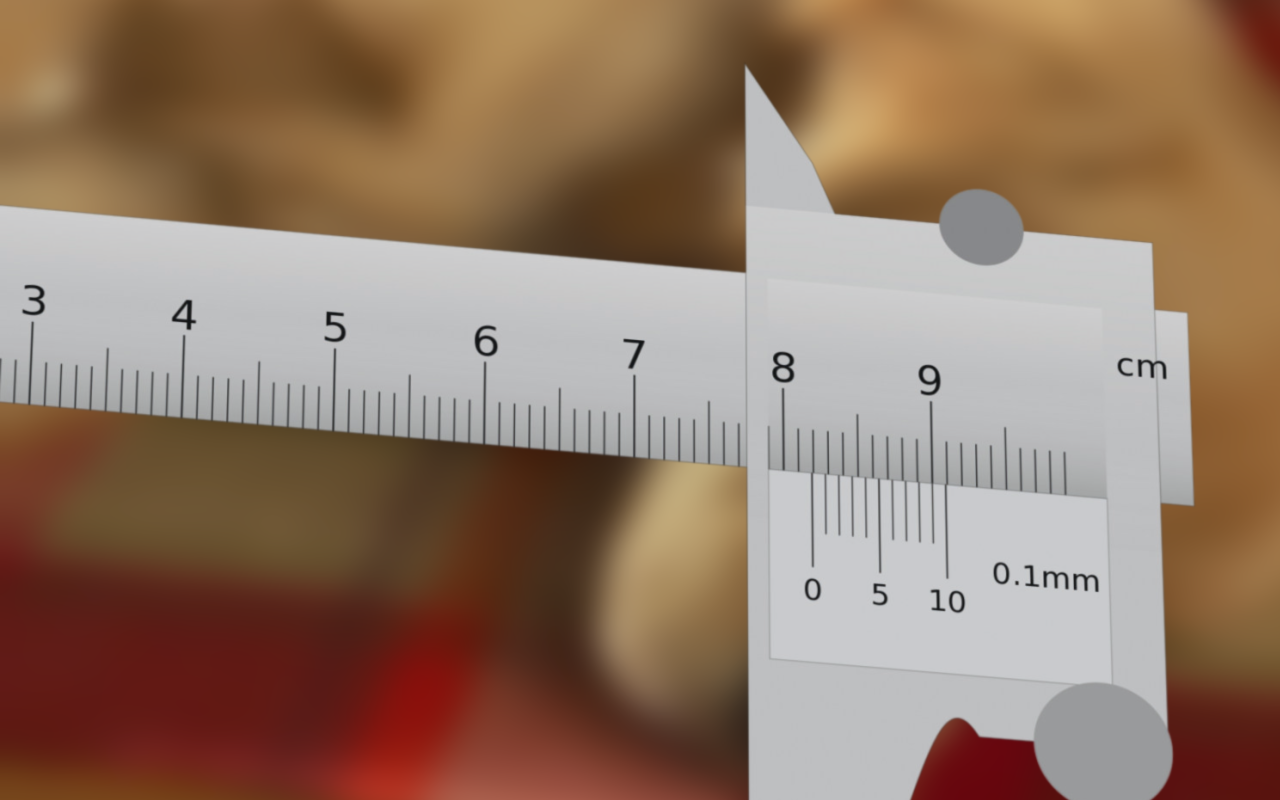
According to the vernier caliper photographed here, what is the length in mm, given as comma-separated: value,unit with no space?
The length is 81.9,mm
